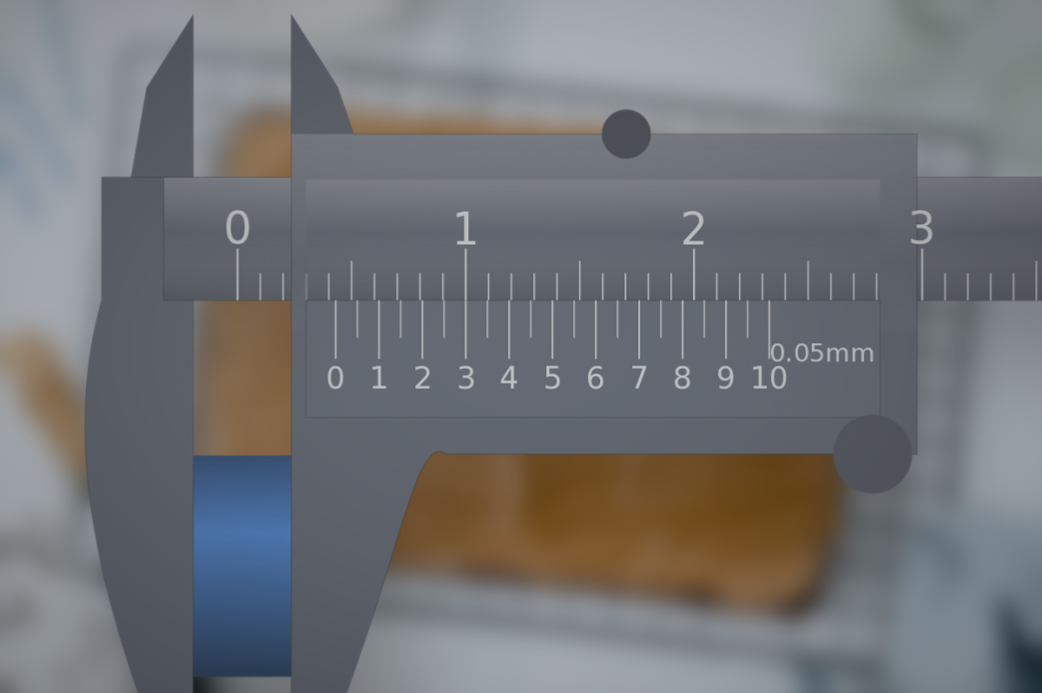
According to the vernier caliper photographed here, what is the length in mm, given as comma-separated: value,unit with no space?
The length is 4.30,mm
